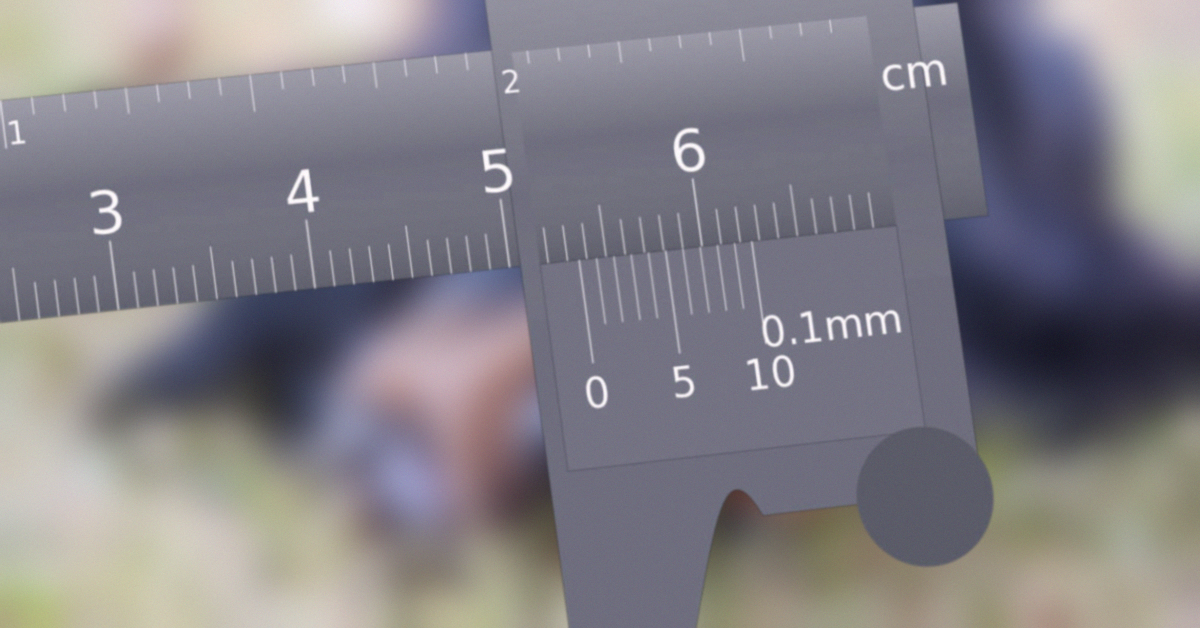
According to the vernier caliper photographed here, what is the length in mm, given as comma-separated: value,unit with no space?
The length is 53.6,mm
